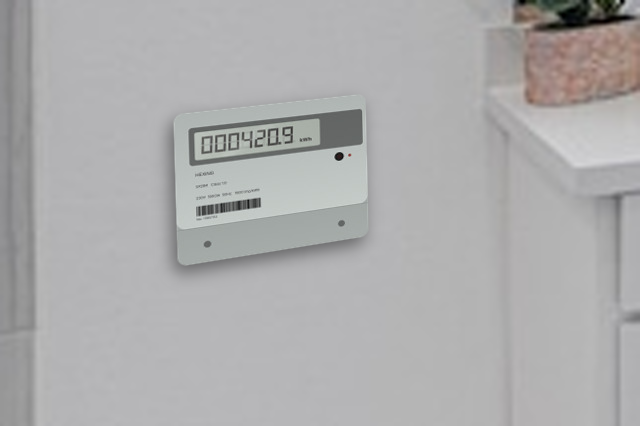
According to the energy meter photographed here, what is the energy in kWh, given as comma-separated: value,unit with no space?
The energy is 420.9,kWh
